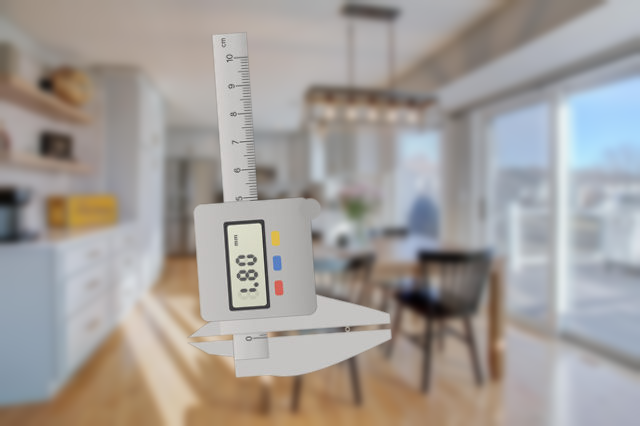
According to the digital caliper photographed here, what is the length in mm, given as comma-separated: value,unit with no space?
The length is 1.80,mm
